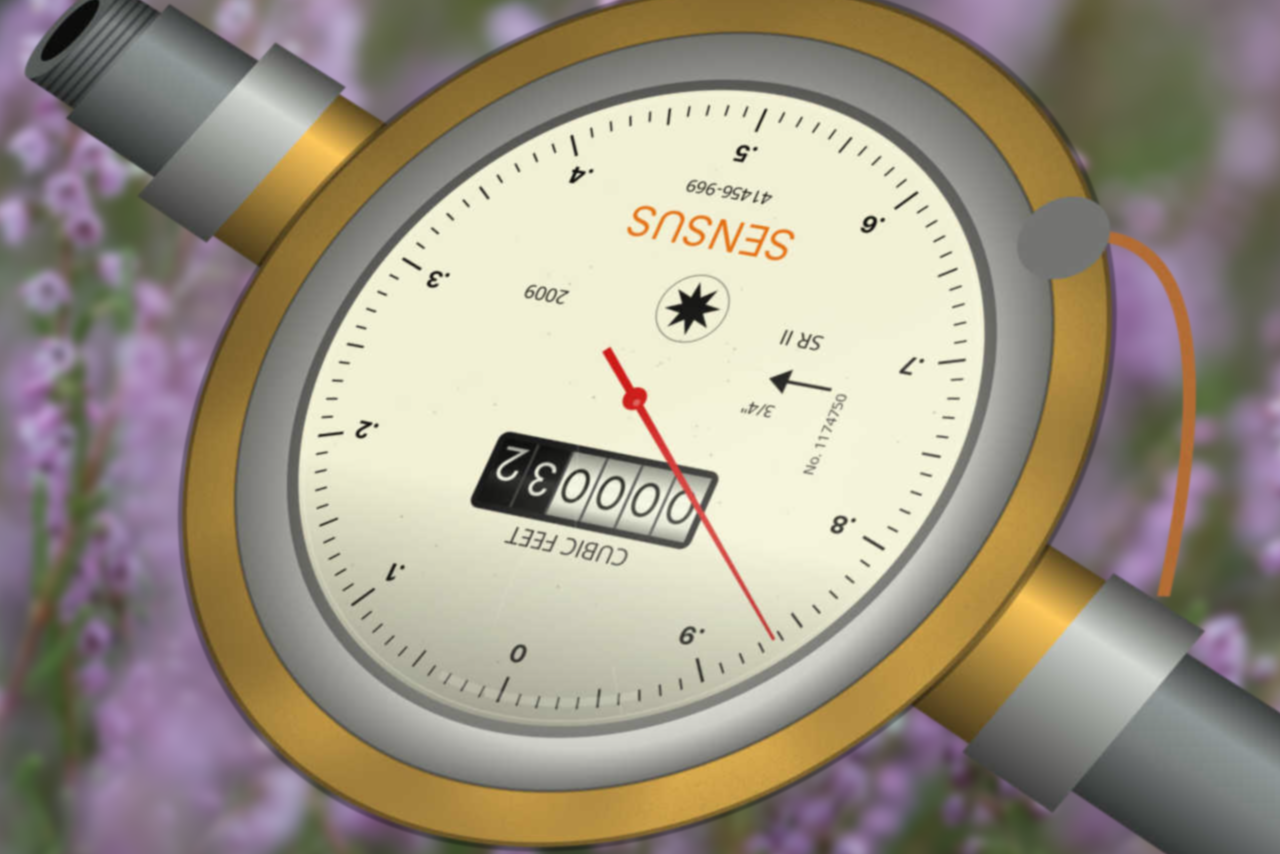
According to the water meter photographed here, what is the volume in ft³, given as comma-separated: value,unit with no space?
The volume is 31.86,ft³
